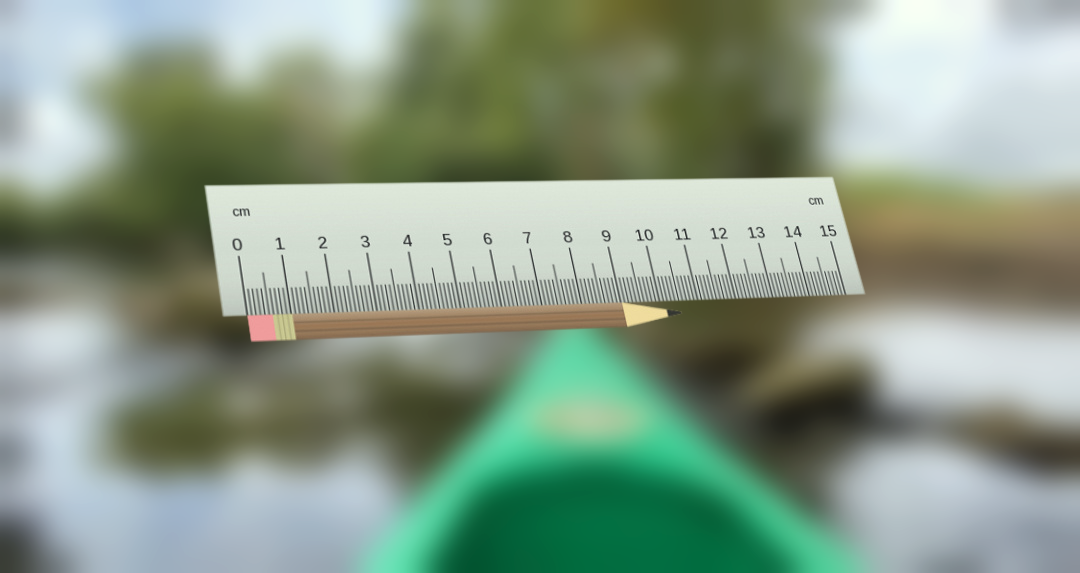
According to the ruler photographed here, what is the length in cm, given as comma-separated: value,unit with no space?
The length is 10.5,cm
